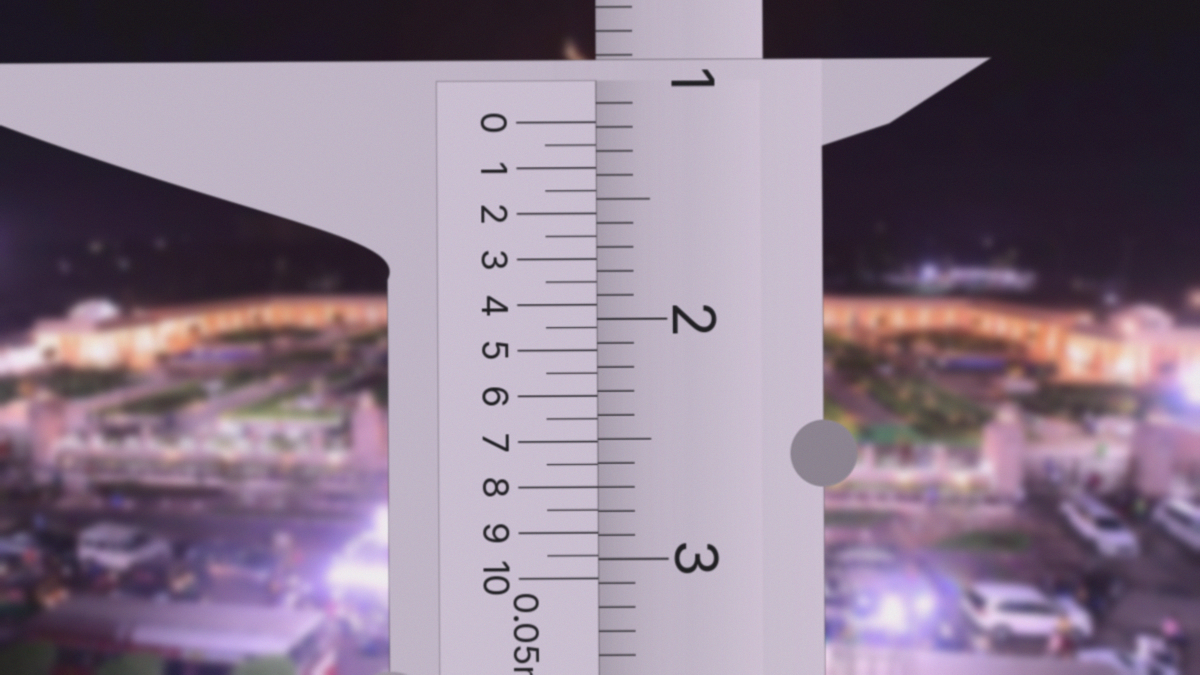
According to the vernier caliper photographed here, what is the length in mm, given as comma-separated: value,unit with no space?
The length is 11.8,mm
